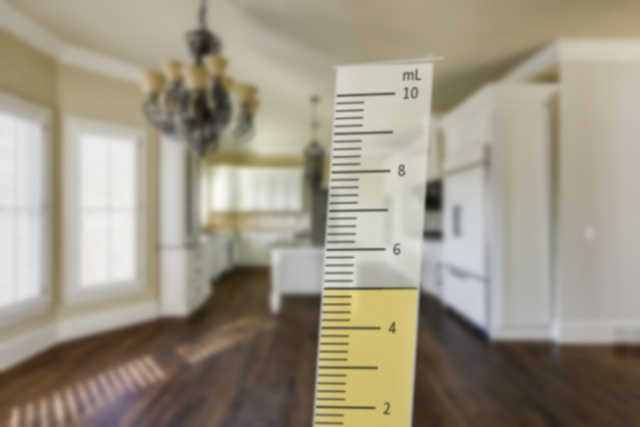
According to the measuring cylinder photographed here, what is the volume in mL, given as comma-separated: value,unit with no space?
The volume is 5,mL
